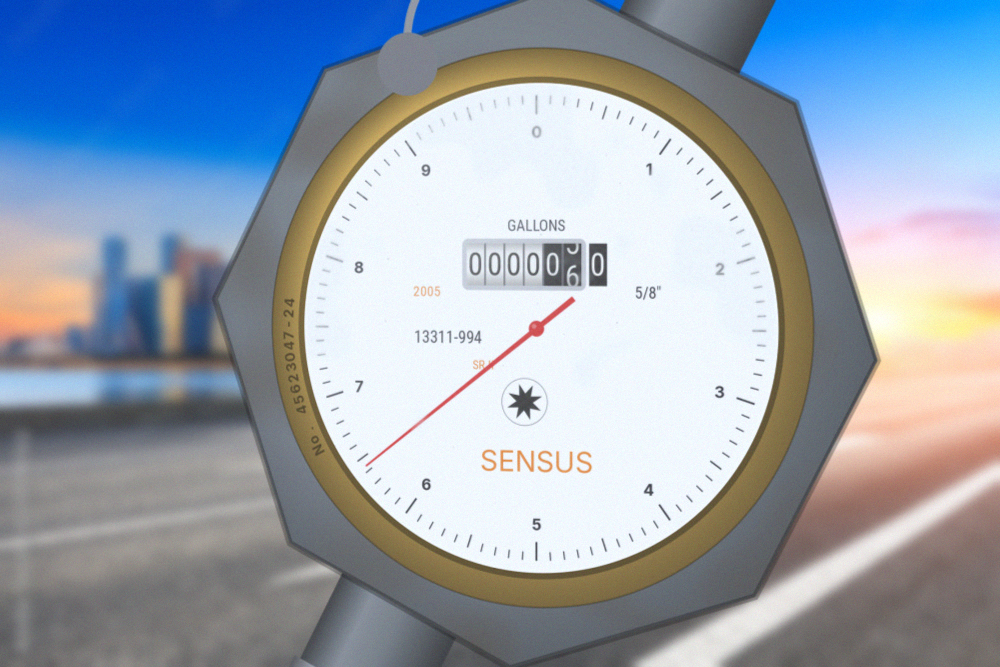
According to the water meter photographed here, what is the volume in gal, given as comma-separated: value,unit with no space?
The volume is 56.4,gal
